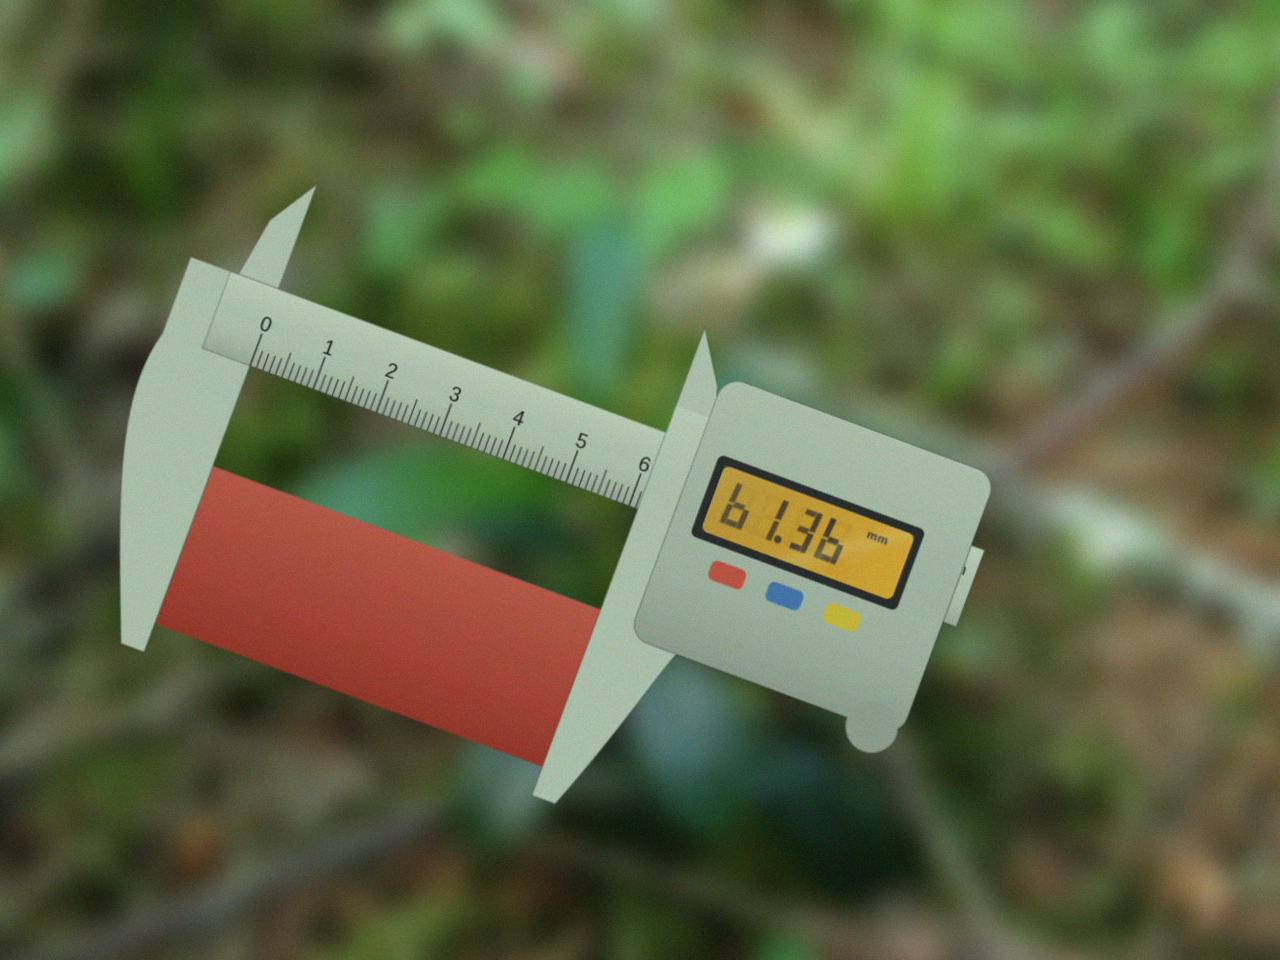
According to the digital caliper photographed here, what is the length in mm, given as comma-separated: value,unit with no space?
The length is 61.36,mm
